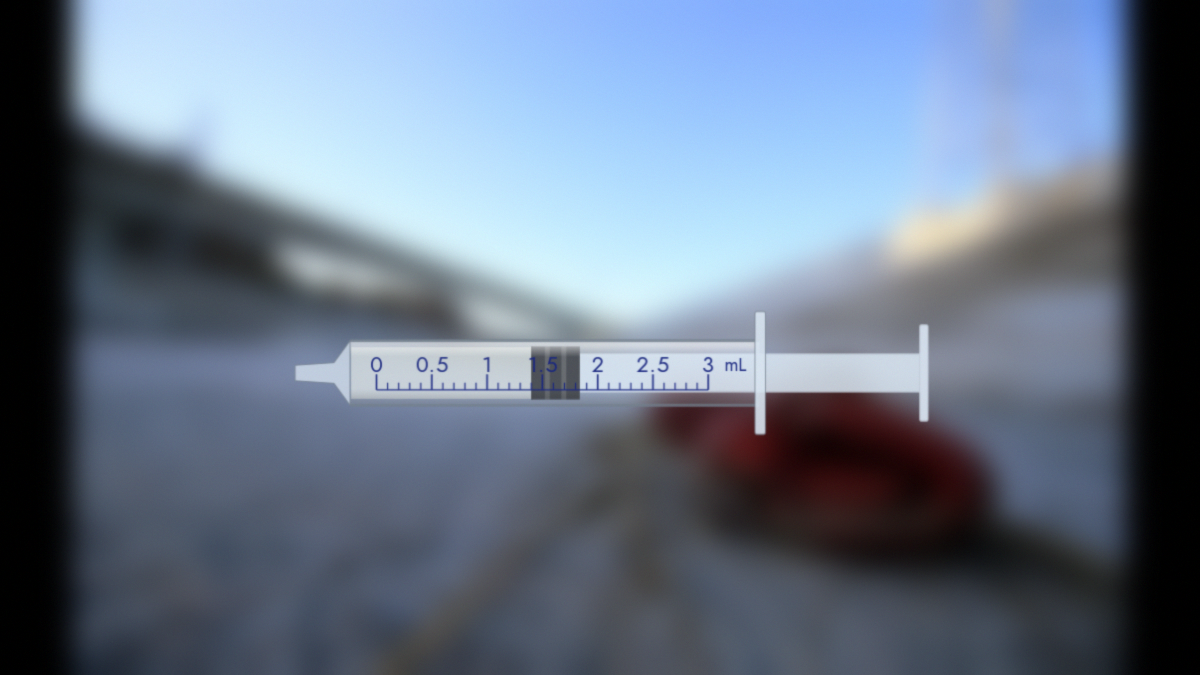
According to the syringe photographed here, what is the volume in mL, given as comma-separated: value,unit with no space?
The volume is 1.4,mL
